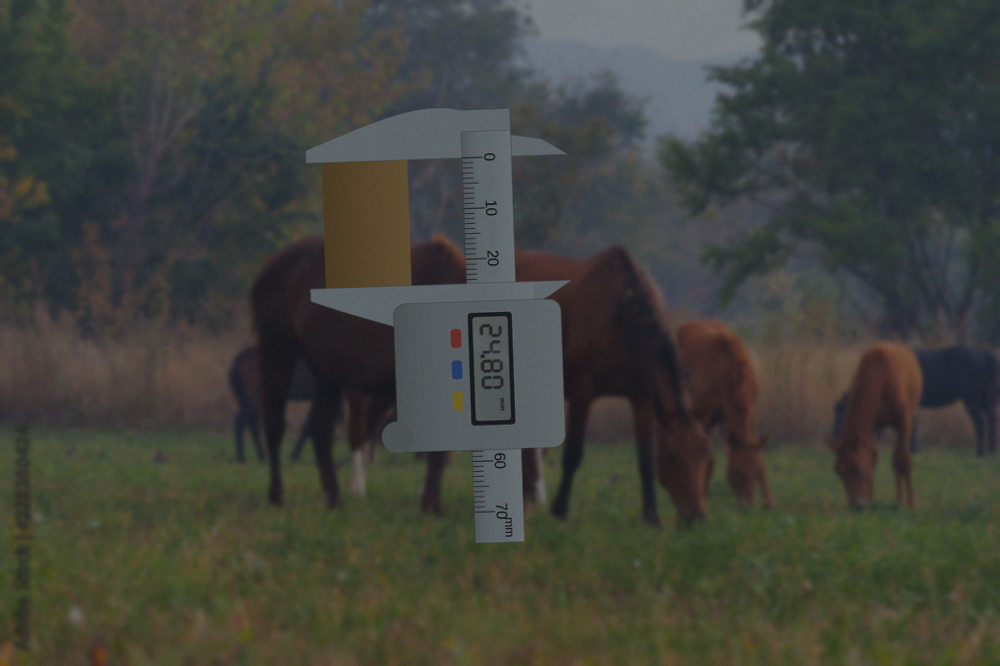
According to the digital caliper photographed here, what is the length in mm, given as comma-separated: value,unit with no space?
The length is 24.80,mm
